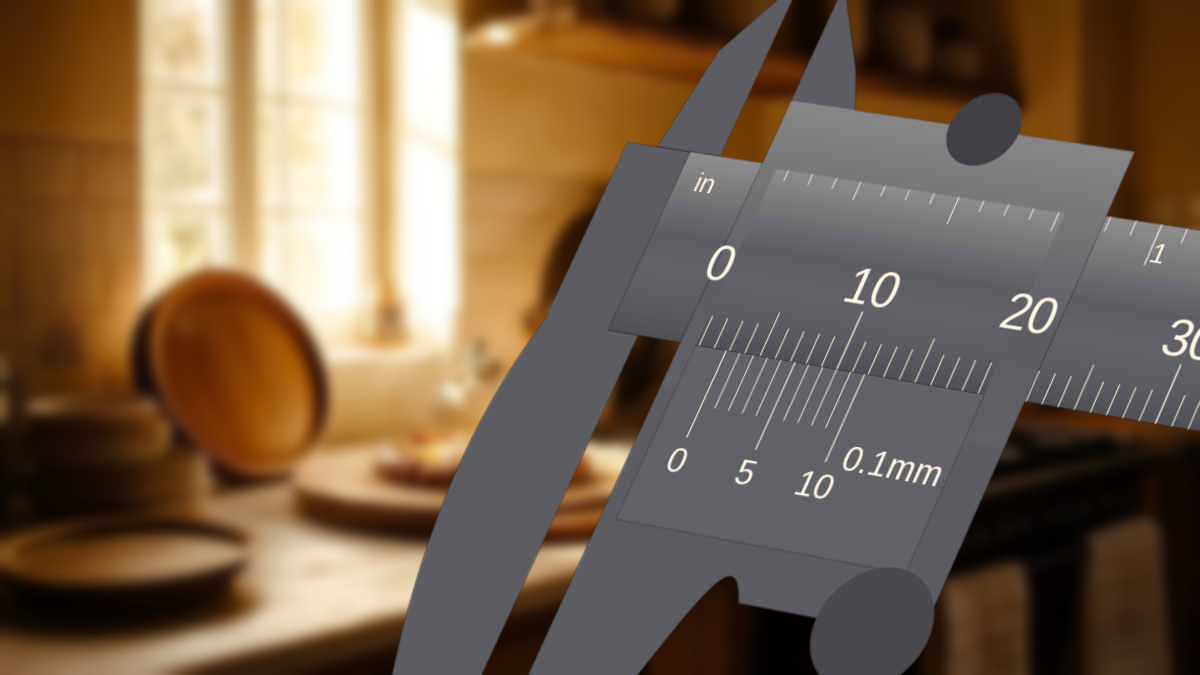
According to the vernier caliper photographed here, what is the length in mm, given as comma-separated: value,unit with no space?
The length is 2.8,mm
